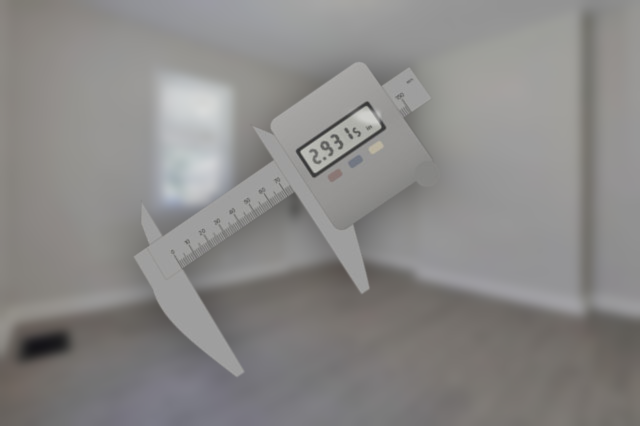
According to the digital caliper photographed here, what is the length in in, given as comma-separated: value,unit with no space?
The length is 2.9315,in
